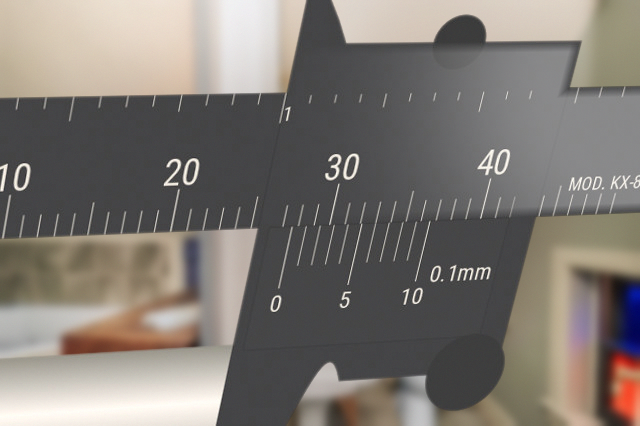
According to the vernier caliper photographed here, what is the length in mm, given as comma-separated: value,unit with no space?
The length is 27.6,mm
